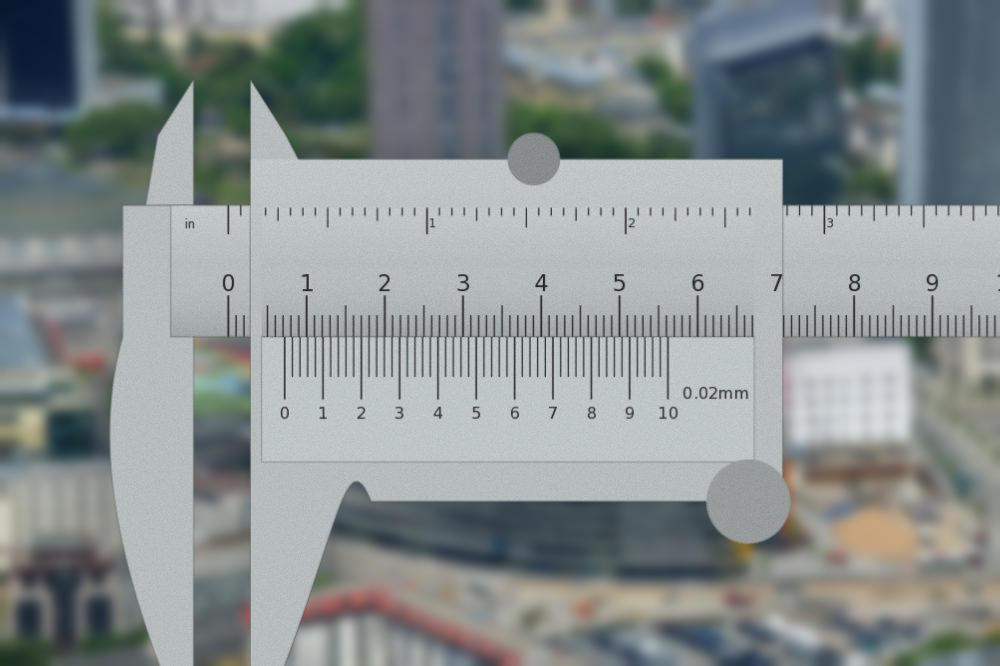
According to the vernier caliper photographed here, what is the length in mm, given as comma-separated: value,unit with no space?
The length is 7.2,mm
